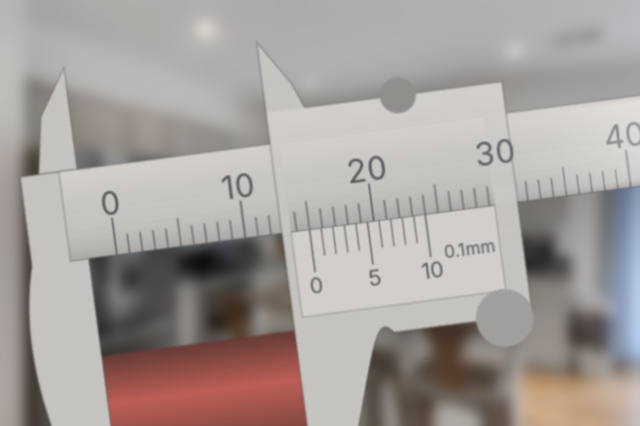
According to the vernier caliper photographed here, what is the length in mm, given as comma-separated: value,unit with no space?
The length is 15.0,mm
